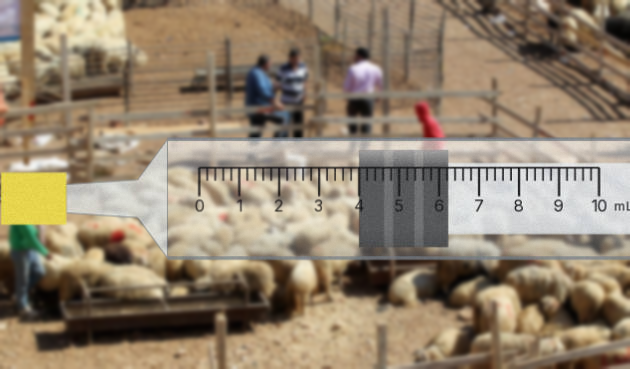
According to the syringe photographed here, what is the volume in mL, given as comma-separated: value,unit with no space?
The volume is 4,mL
